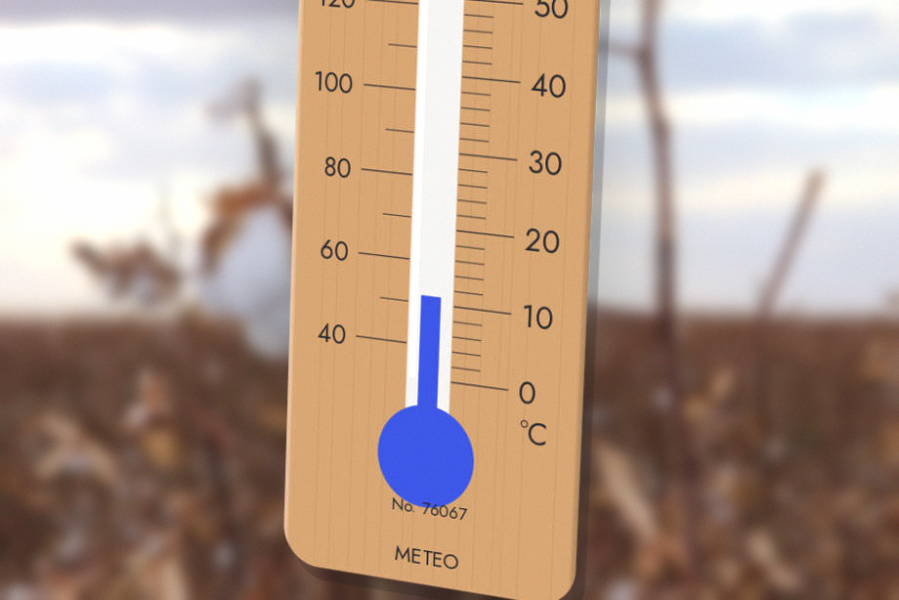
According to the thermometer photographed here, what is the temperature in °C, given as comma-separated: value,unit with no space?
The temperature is 11,°C
